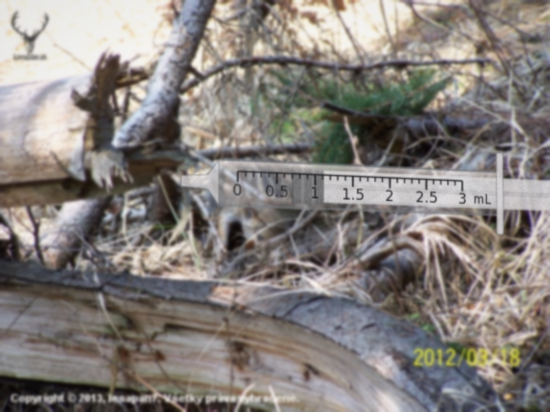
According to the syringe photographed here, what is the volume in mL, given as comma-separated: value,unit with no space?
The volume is 0.7,mL
